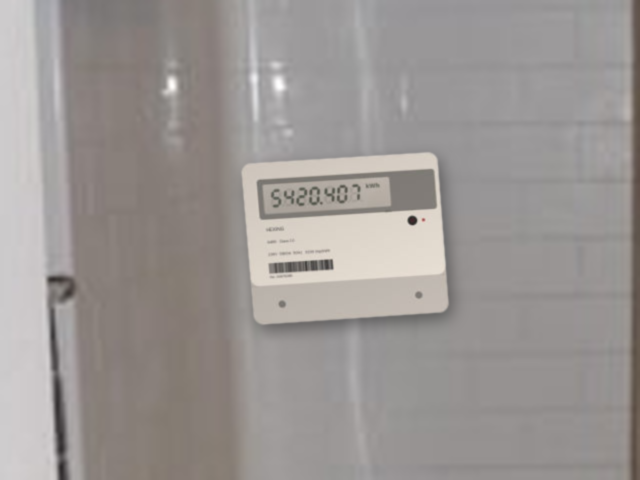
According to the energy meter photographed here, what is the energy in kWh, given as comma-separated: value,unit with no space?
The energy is 5420.407,kWh
